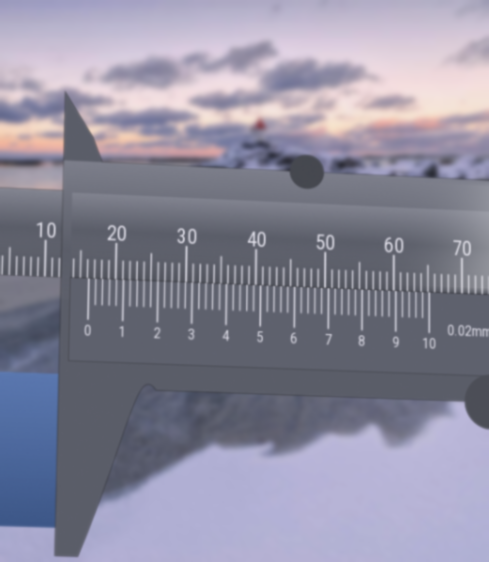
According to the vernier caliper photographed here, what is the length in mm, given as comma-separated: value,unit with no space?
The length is 16.2,mm
